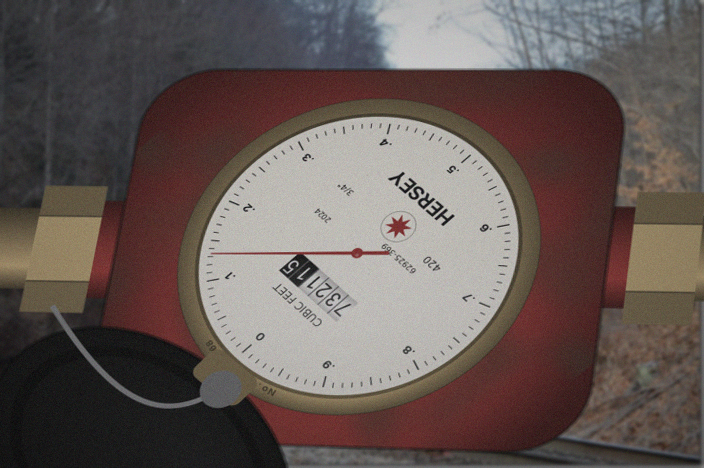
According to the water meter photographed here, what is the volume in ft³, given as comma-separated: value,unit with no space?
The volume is 732115.13,ft³
